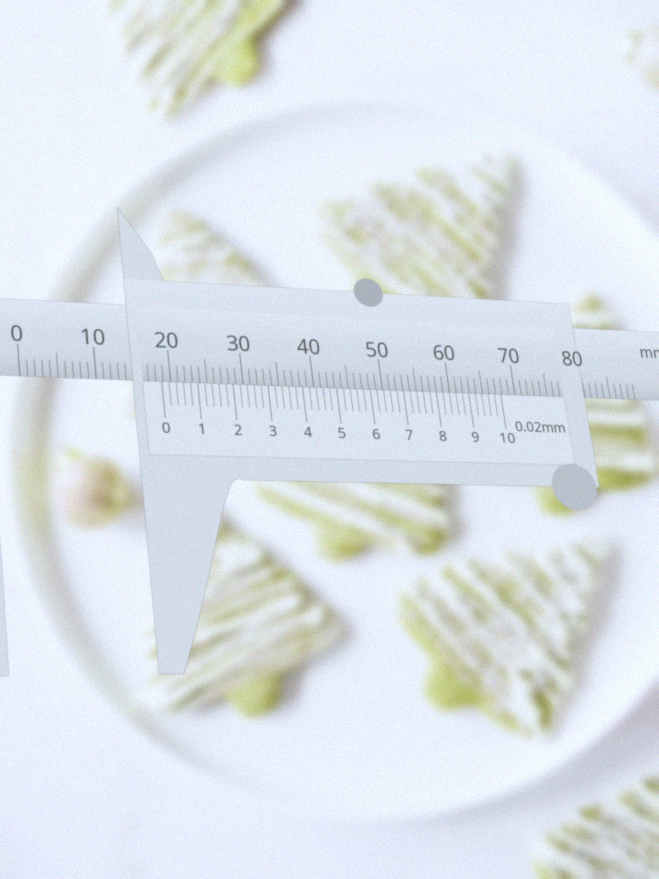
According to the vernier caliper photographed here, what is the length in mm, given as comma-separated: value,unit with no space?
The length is 18.8,mm
